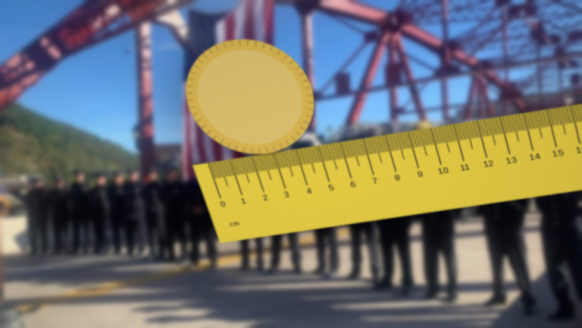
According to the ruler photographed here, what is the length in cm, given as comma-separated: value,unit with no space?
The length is 5.5,cm
